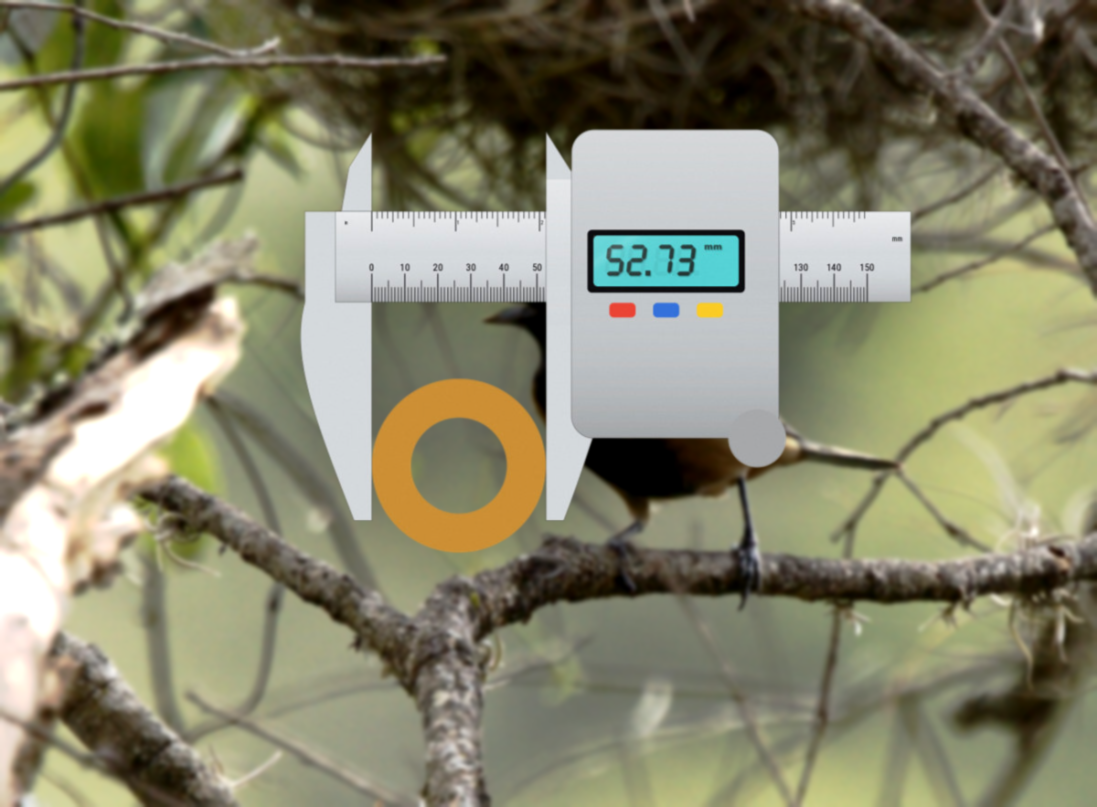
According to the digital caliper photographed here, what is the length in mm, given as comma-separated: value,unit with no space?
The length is 52.73,mm
